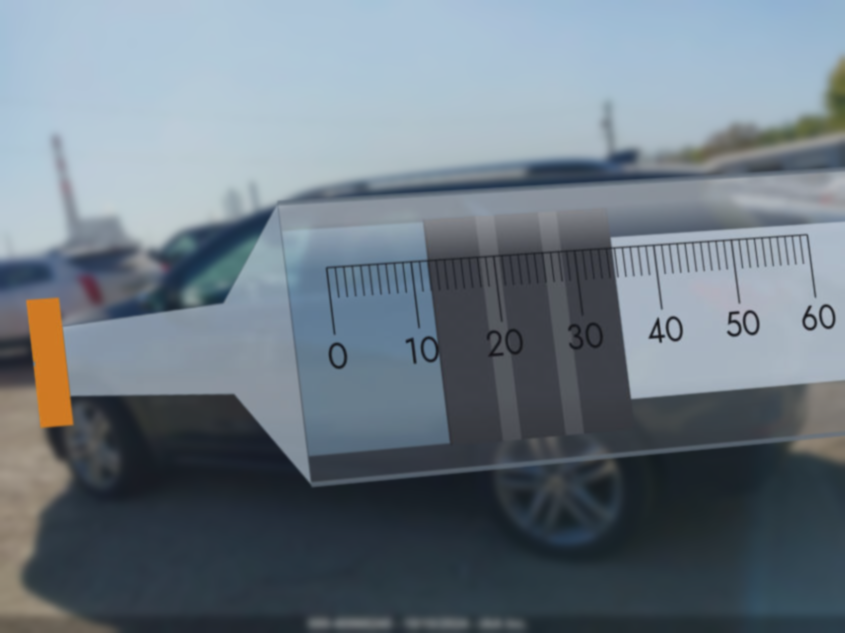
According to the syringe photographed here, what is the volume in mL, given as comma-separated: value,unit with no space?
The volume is 12,mL
